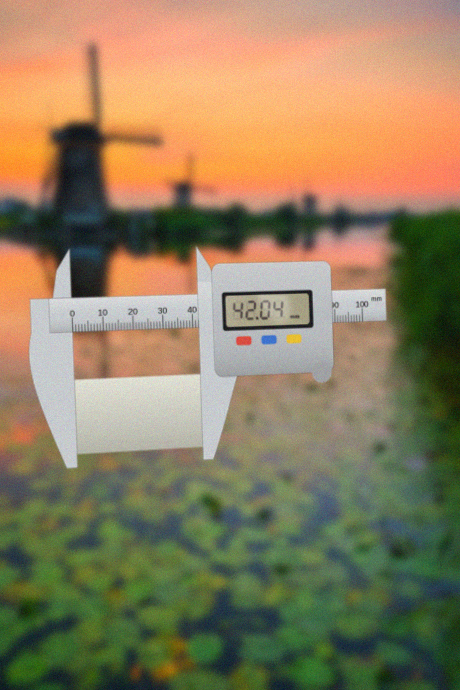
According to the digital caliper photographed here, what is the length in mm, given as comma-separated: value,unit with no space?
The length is 42.04,mm
